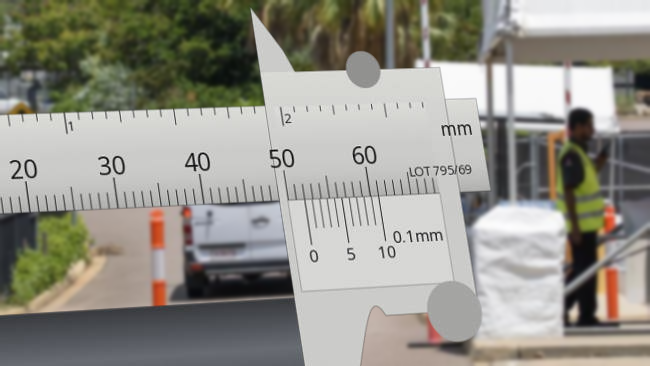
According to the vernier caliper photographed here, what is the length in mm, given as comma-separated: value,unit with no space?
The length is 52.0,mm
